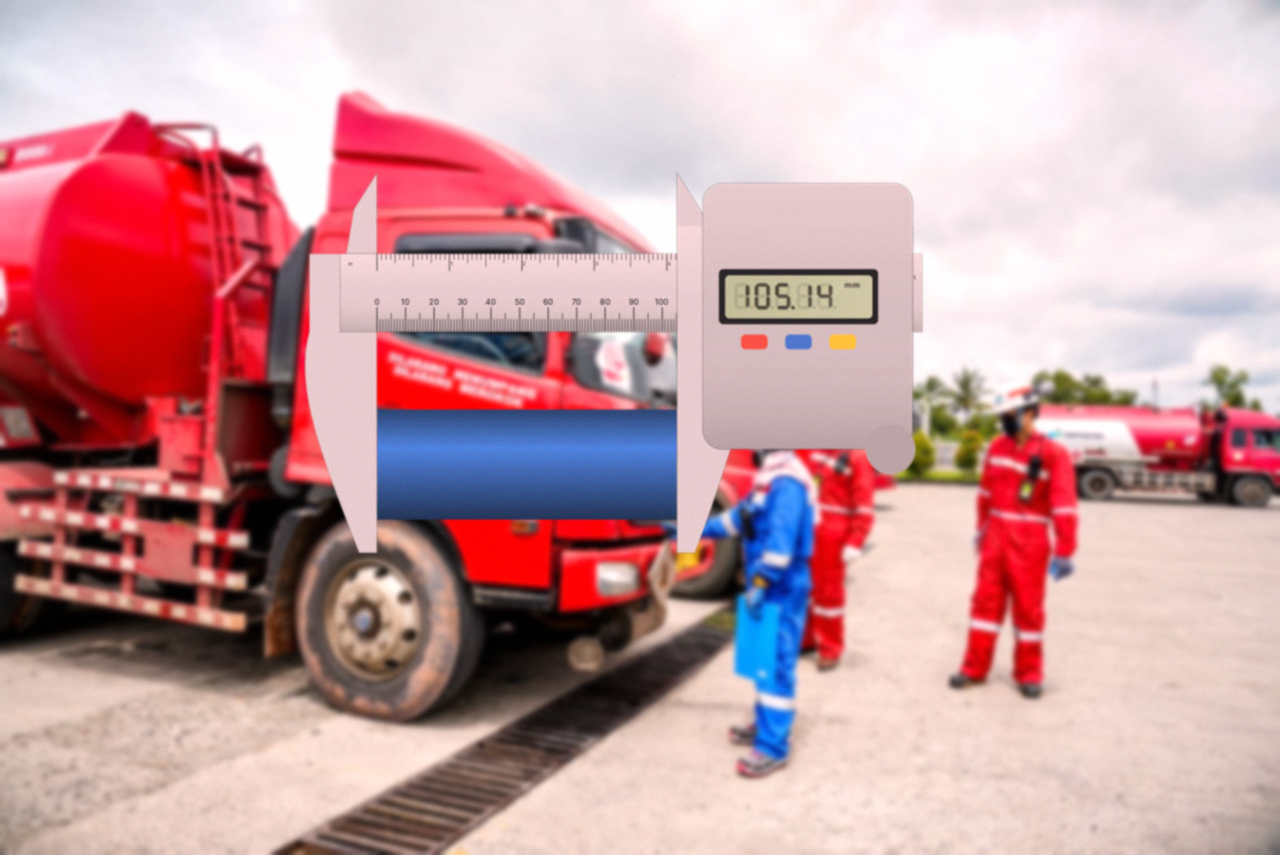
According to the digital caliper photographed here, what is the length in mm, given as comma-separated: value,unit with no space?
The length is 105.14,mm
